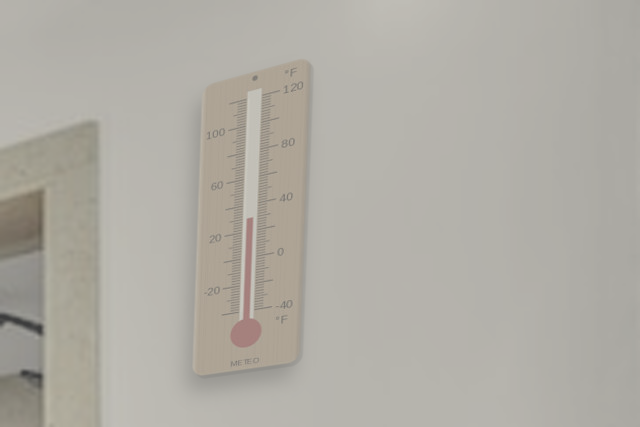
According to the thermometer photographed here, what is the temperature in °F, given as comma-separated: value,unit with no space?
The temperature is 30,°F
